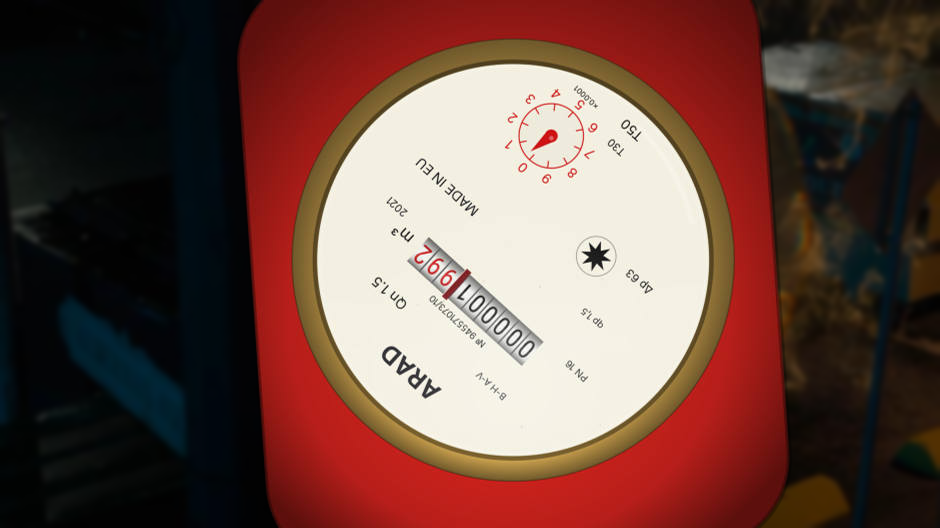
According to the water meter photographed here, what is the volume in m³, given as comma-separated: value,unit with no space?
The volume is 1.9920,m³
